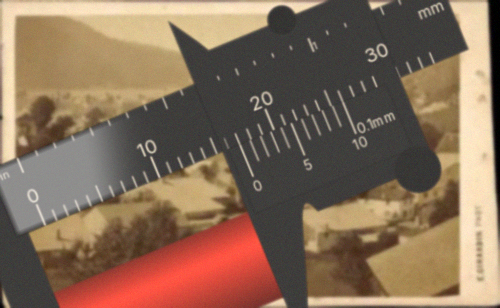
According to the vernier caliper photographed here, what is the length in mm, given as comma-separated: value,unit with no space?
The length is 17.0,mm
